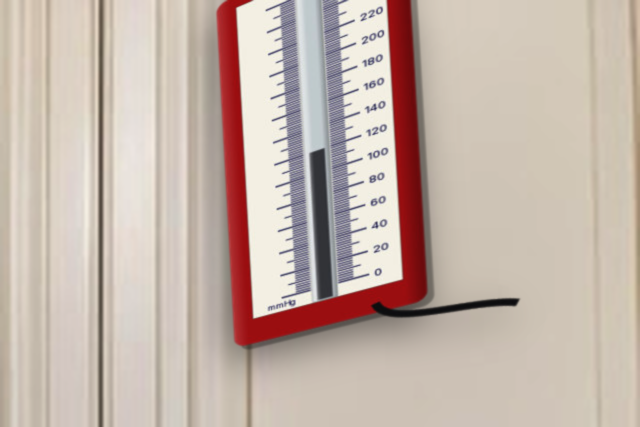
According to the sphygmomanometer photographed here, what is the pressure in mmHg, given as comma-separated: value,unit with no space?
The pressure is 120,mmHg
